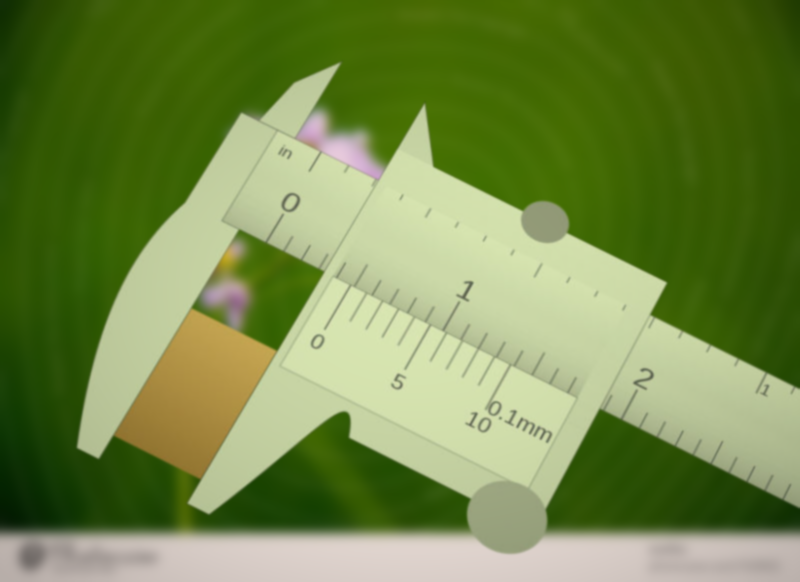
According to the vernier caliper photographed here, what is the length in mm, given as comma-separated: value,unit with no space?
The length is 4.8,mm
